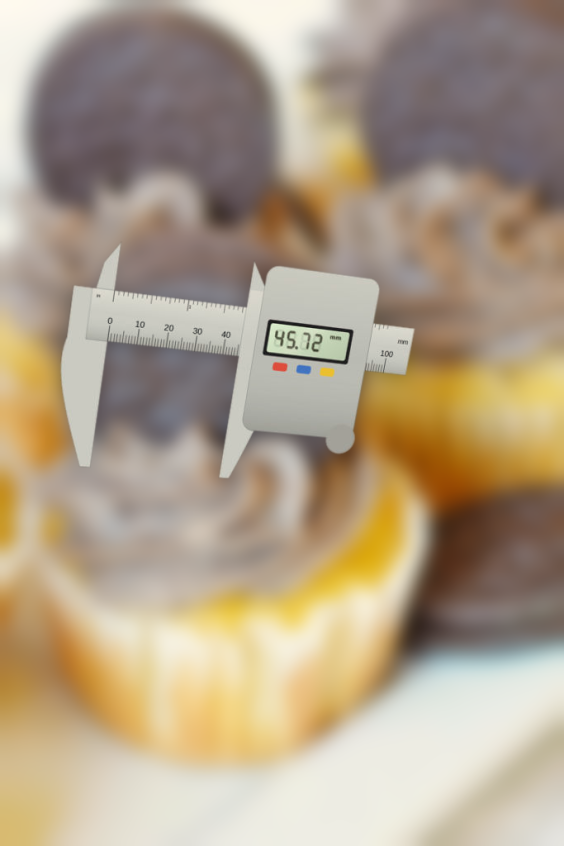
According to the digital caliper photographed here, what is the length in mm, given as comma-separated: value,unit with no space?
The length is 45.72,mm
